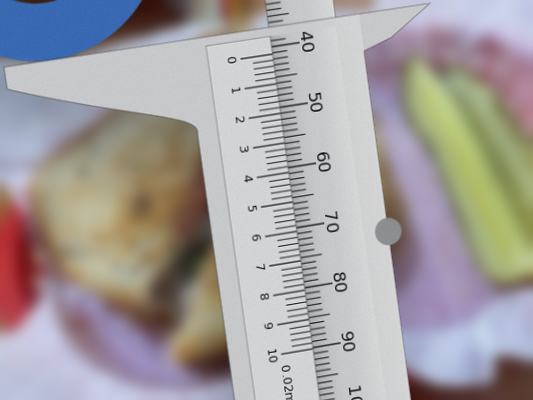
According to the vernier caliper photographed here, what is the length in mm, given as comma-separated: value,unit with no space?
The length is 41.2,mm
